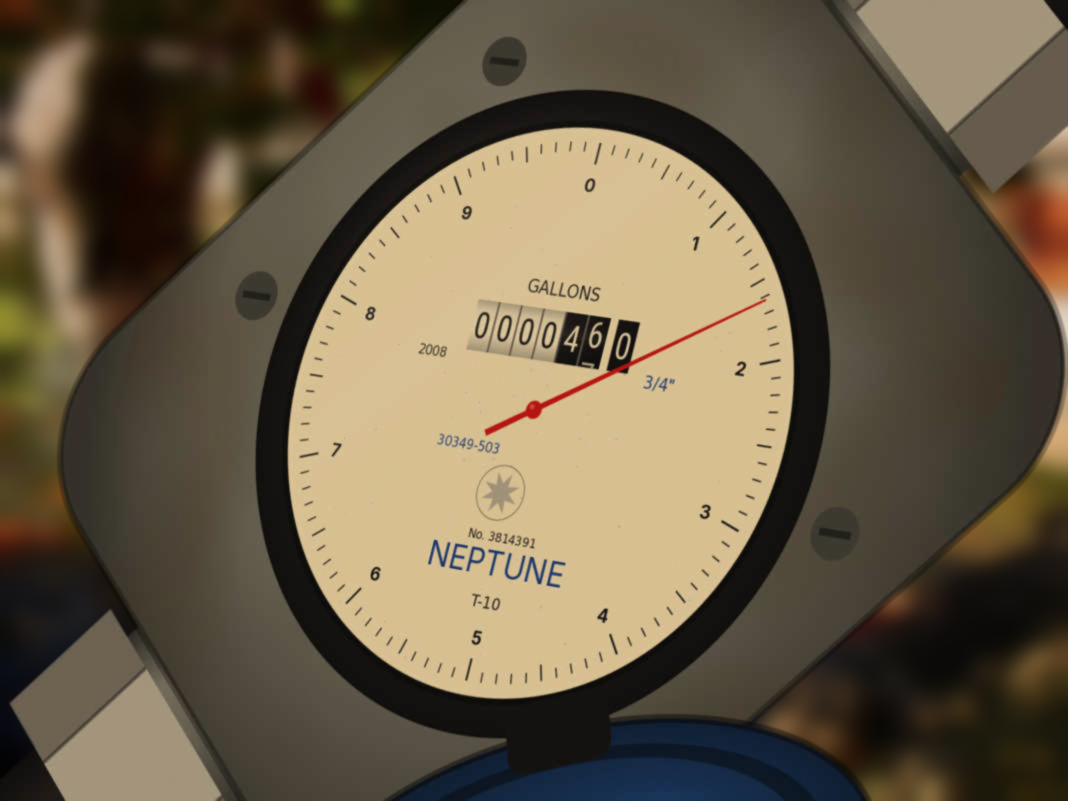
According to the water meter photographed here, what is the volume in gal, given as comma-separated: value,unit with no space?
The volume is 461.6,gal
